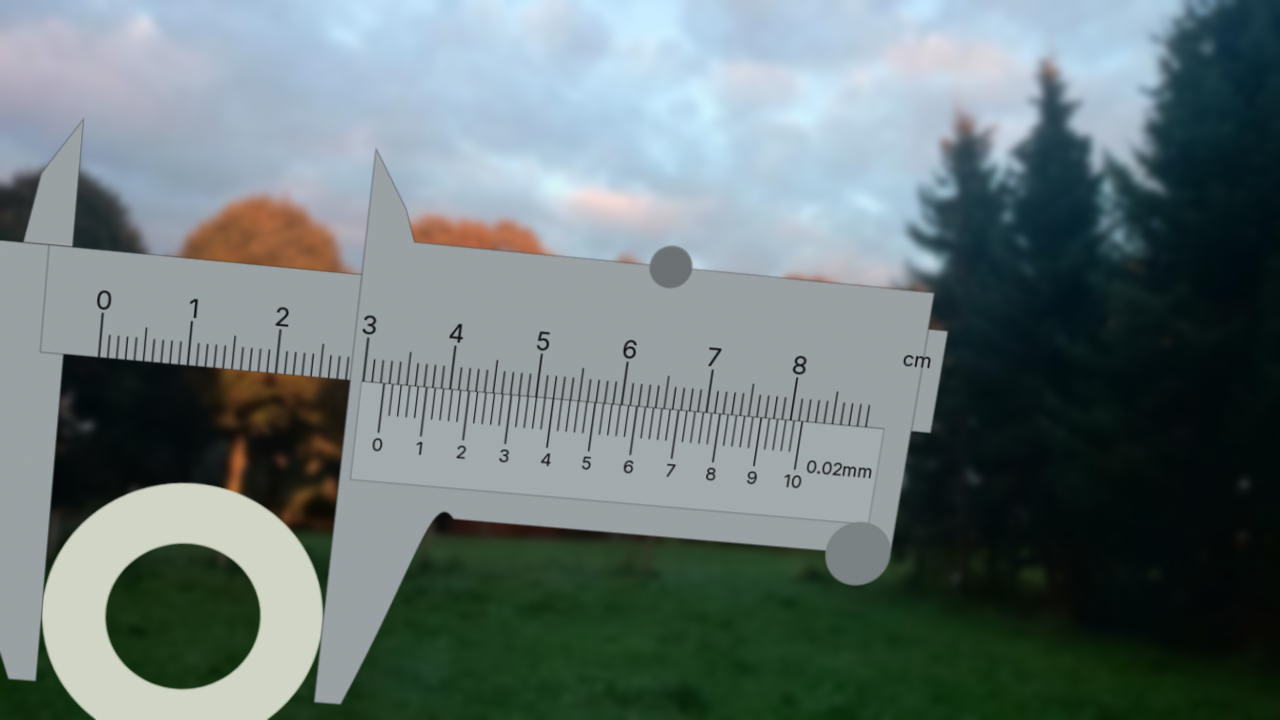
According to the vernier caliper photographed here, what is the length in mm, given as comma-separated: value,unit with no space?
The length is 32.4,mm
